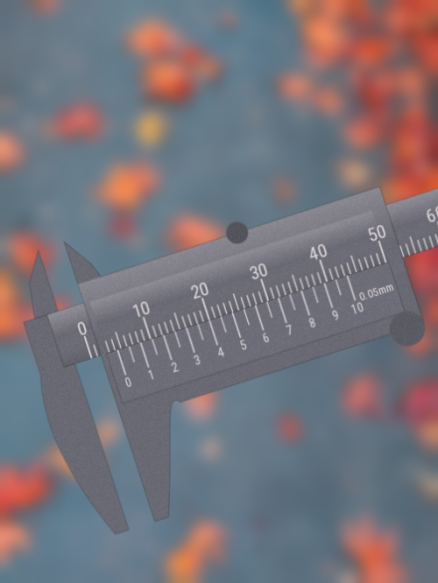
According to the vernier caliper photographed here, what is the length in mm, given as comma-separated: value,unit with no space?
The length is 4.4,mm
